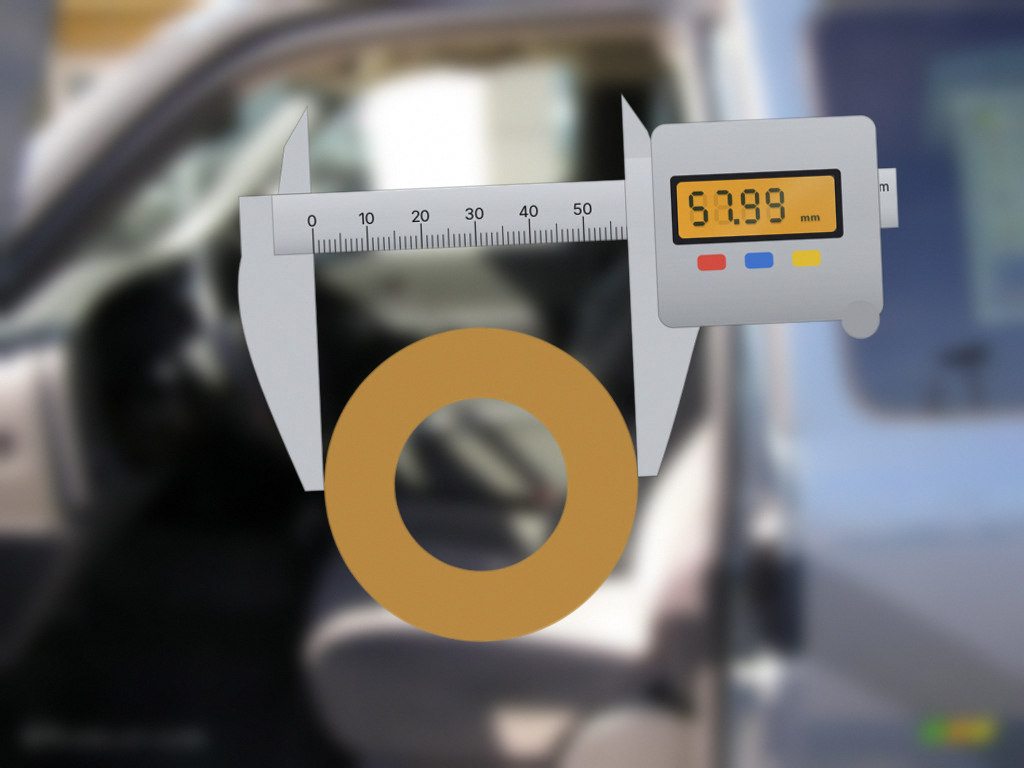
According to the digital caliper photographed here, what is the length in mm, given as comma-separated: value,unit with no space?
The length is 57.99,mm
